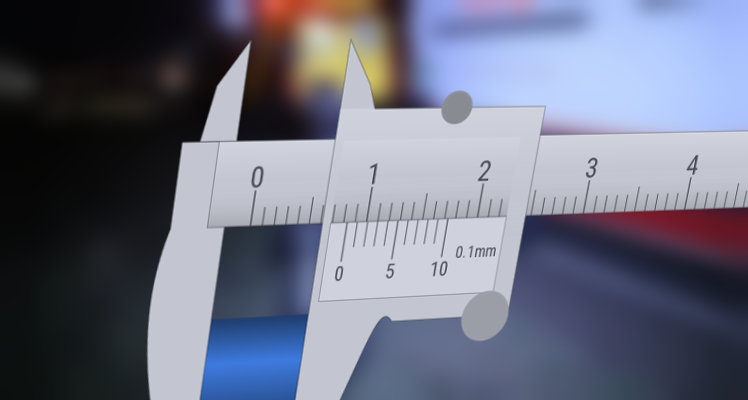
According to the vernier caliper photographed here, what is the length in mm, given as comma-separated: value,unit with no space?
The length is 8.3,mm
